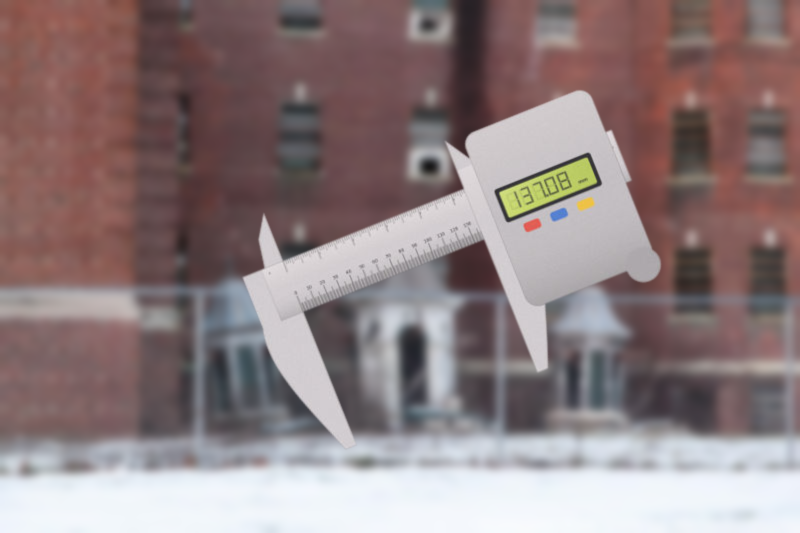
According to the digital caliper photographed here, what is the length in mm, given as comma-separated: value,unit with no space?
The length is 137.08,mm
